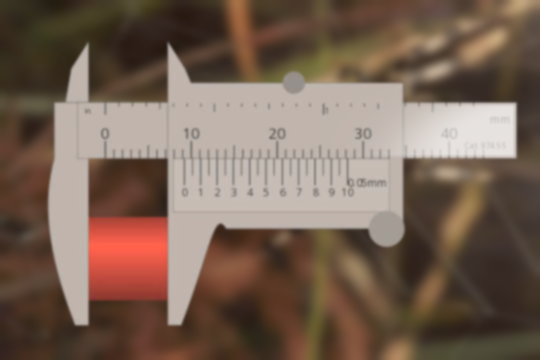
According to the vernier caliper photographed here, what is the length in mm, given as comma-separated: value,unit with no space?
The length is 9.2,mm
